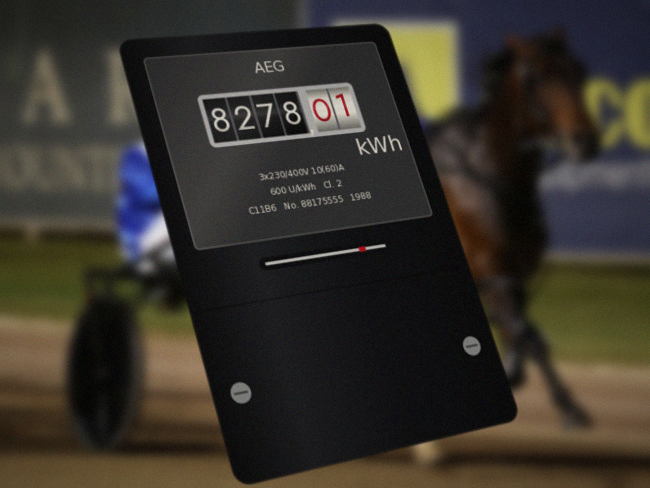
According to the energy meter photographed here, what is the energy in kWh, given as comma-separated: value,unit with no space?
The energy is 8278.01,kWh
